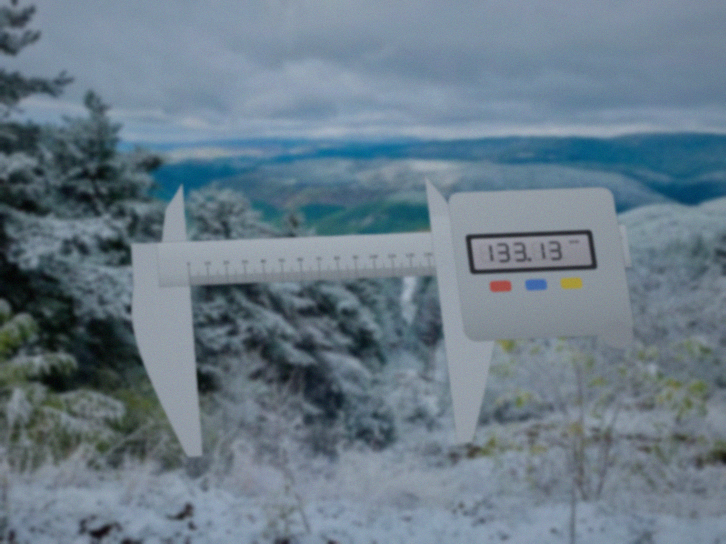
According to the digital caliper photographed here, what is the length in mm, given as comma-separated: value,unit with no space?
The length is 133.13,mm
